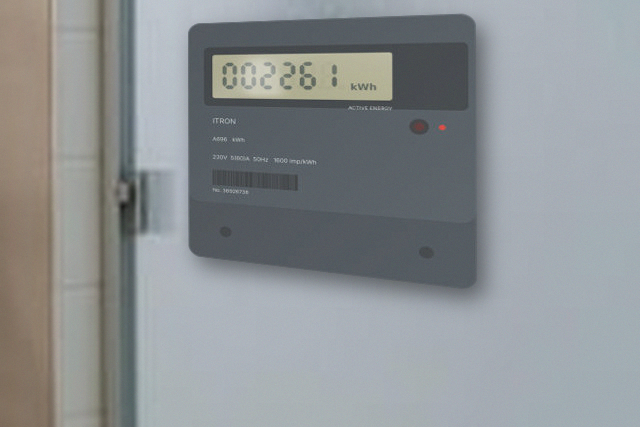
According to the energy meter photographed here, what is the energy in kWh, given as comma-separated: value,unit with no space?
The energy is 2261,kWh
